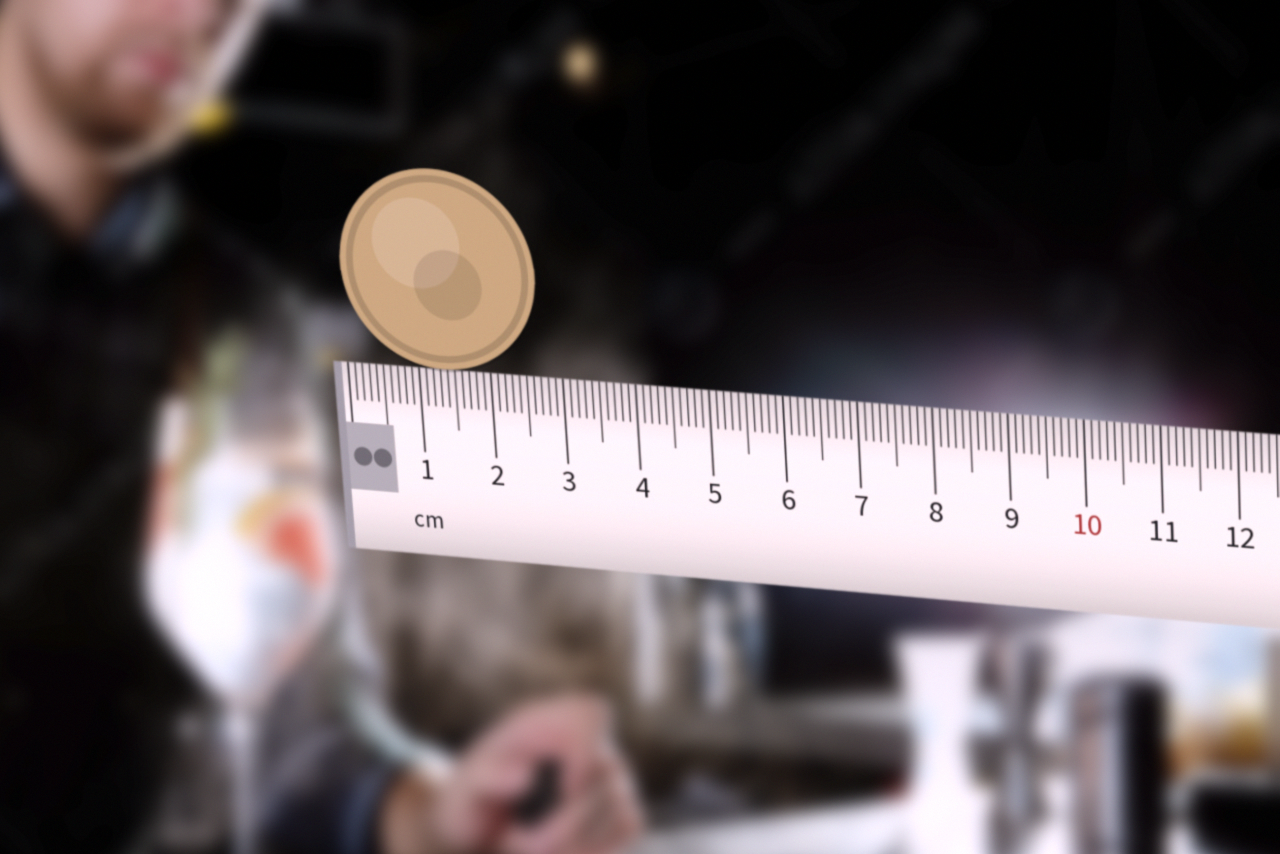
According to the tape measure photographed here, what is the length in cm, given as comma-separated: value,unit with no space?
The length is 2.7,cm
